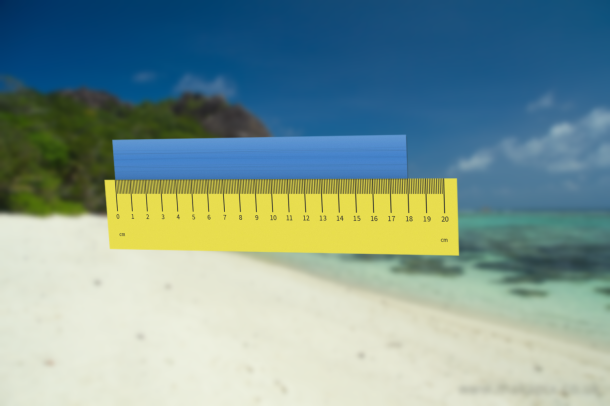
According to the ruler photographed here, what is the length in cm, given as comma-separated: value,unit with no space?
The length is 18,cm
